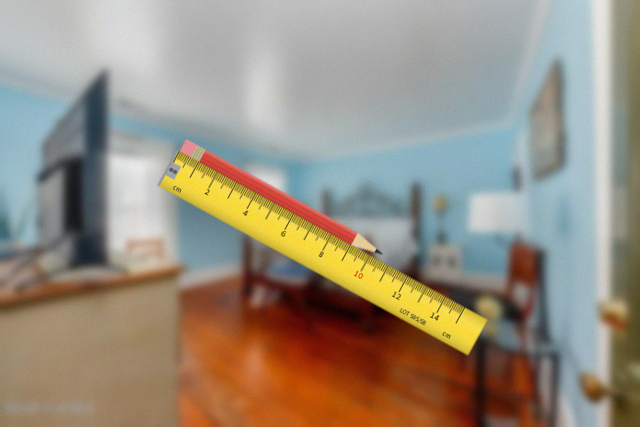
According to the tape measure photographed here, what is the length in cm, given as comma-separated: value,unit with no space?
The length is 10.5,cm
